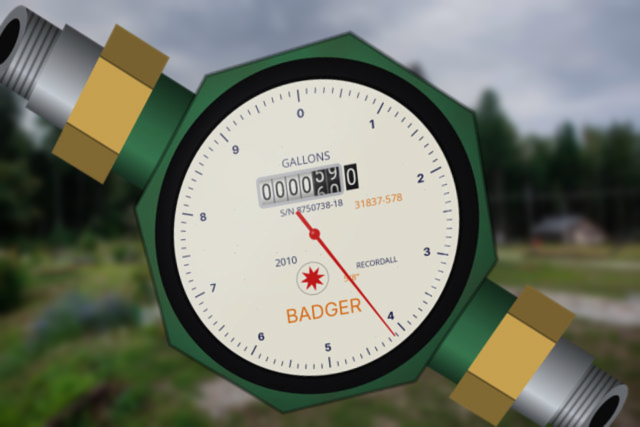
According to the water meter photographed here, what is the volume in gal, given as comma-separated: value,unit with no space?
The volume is 594.1,gal
